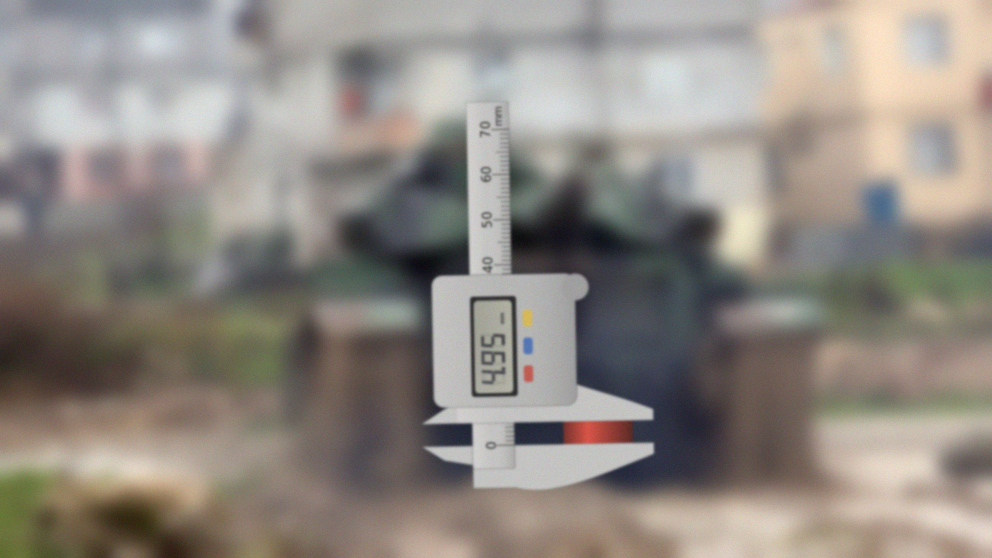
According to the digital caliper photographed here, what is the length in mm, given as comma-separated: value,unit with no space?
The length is 4.95,mm
